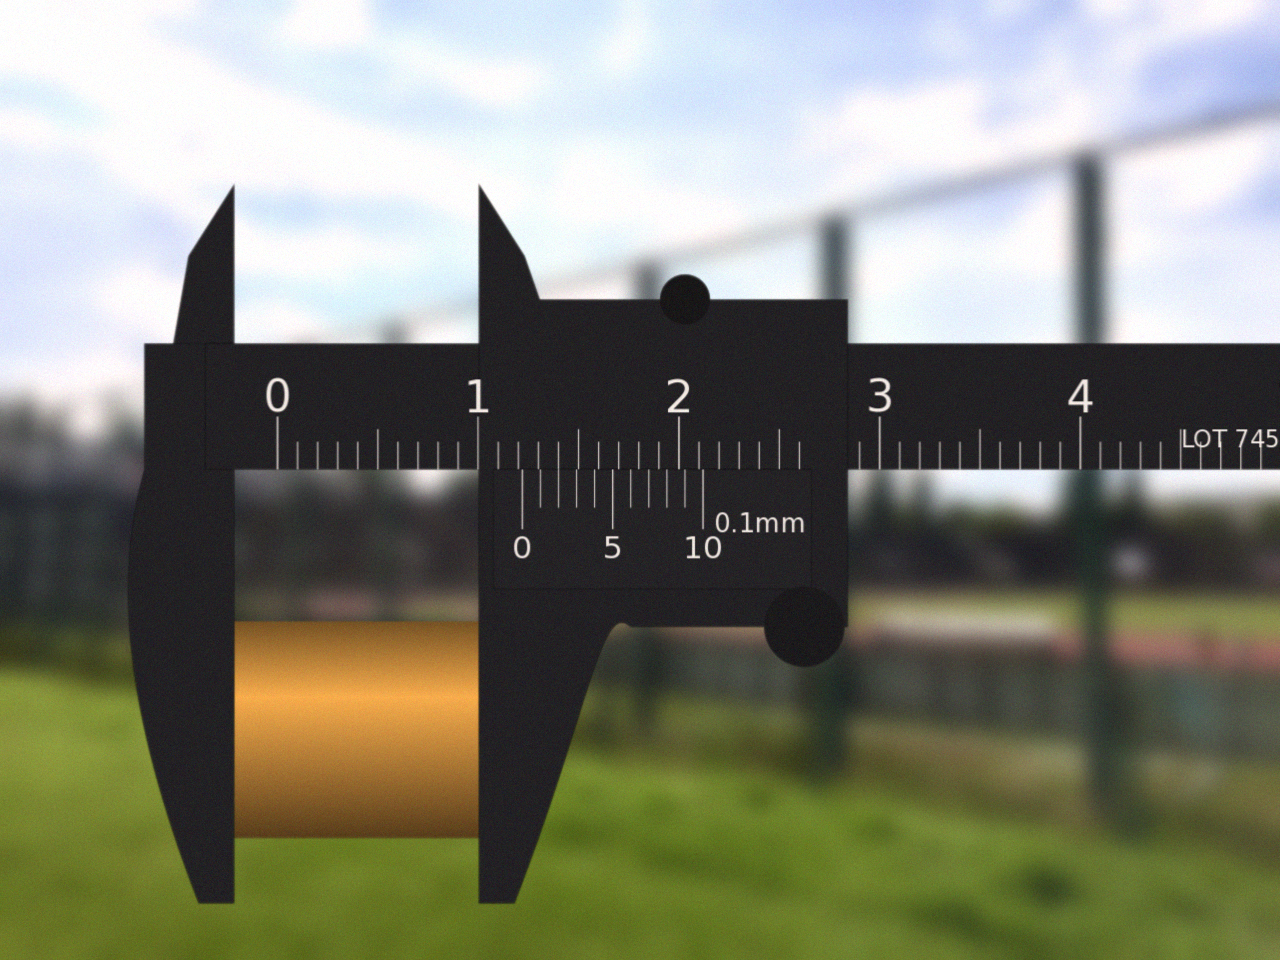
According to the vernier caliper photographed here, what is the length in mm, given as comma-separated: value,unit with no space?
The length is 12.2,mm
